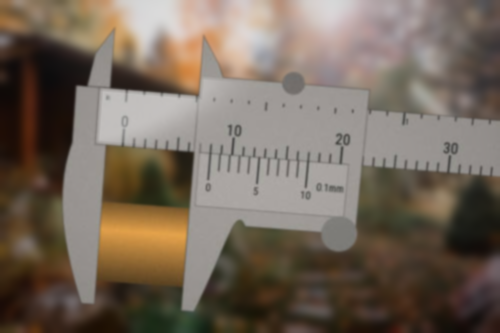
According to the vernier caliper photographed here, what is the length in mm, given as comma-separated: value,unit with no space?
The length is 8.0,mm
